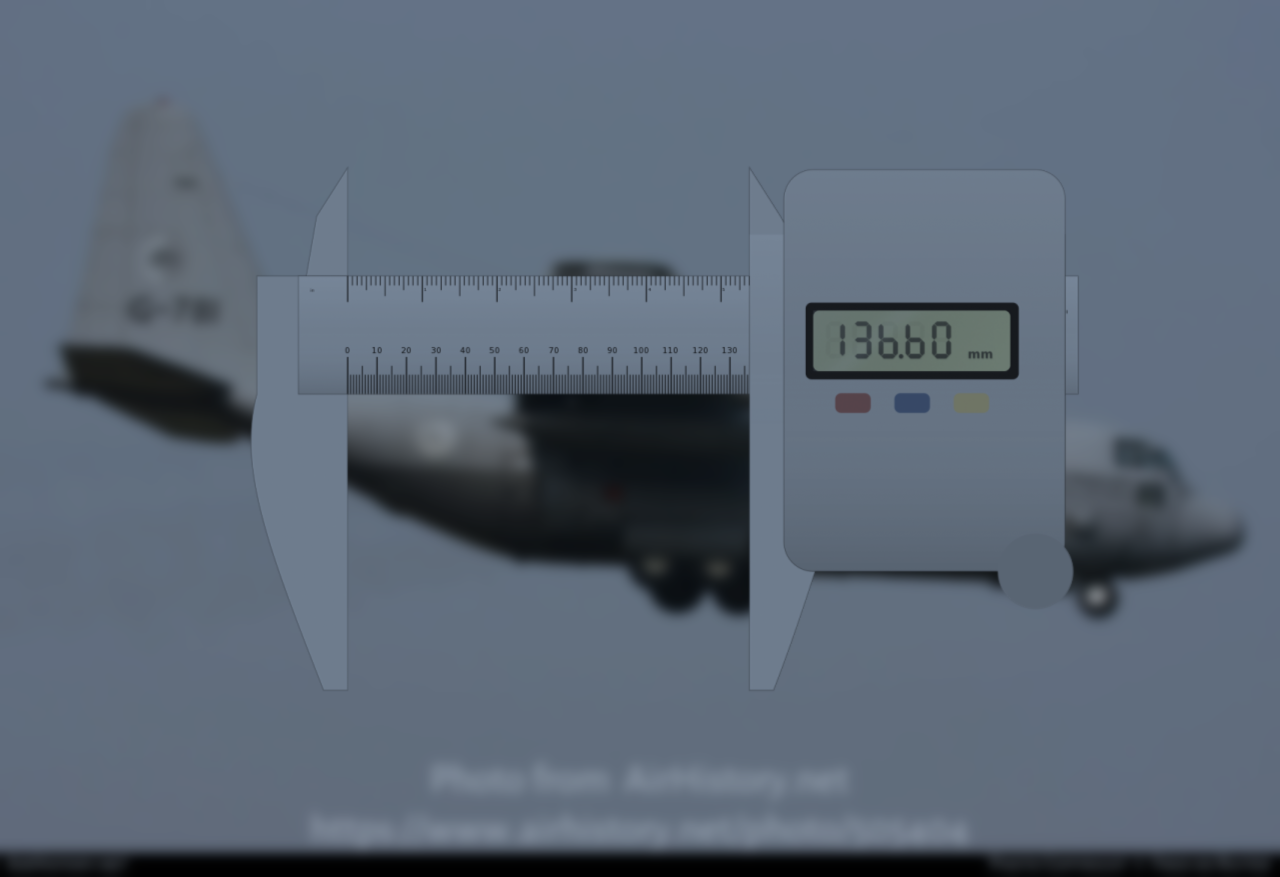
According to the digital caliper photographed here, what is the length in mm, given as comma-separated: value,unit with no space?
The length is 136.60,mm
